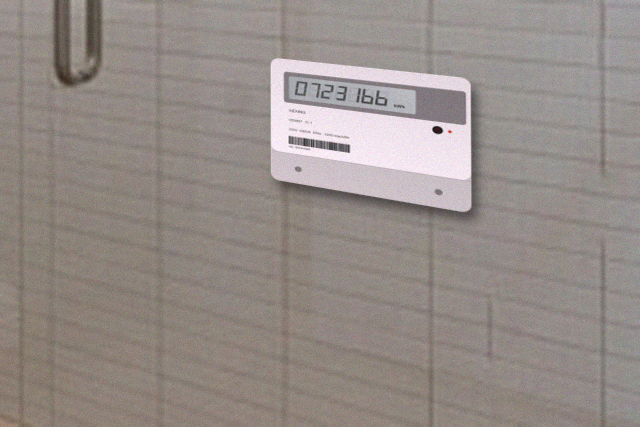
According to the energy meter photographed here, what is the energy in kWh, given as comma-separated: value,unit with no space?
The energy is 723166,kWh
